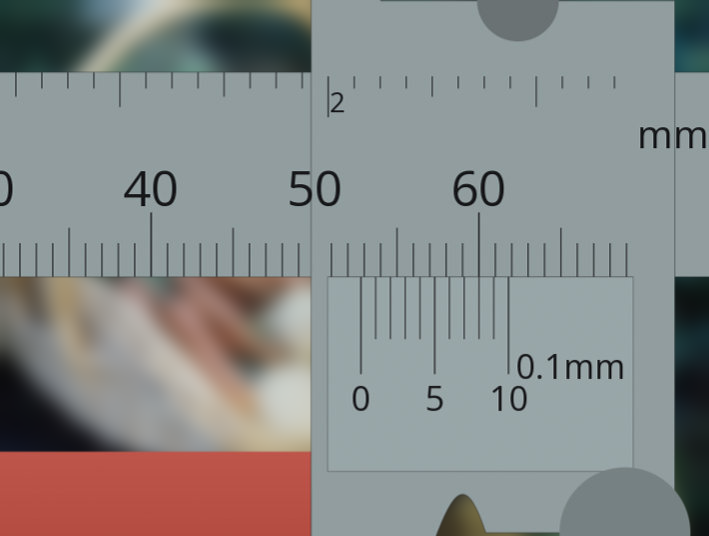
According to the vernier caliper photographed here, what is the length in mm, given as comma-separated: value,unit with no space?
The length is 52.8,mm
